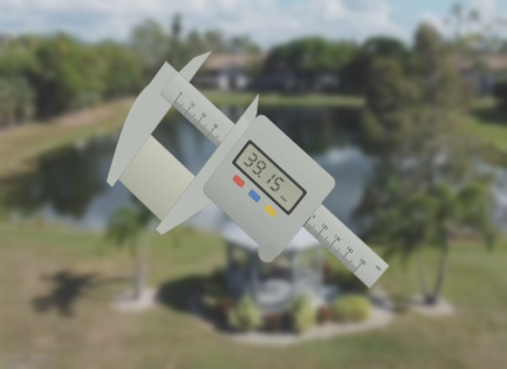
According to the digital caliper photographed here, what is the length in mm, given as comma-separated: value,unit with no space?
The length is 39.15,mm
